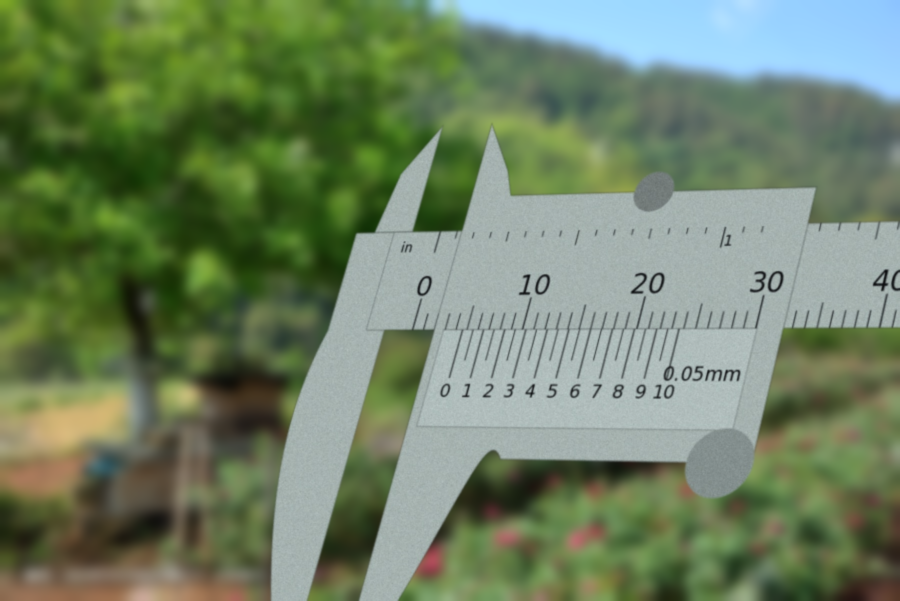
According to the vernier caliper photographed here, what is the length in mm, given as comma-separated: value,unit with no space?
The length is 4.6,mm
